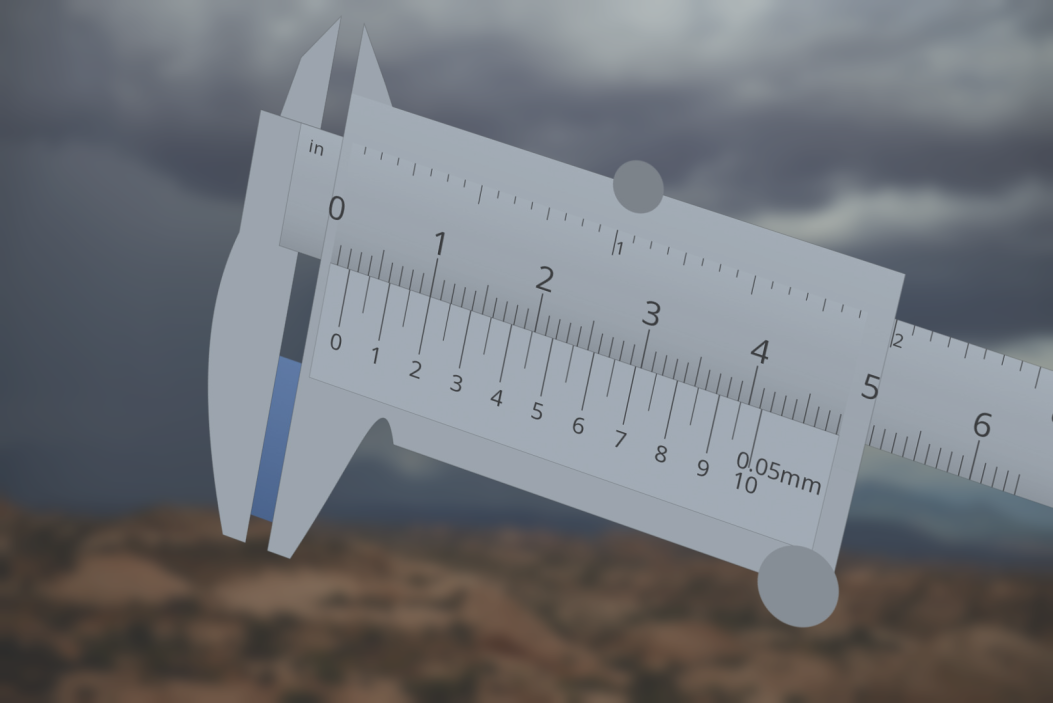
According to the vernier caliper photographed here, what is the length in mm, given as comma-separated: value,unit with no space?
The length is 2.2,mm
